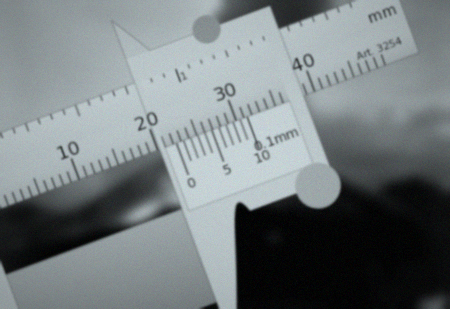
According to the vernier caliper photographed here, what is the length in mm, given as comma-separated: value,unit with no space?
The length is 22.4,mm
